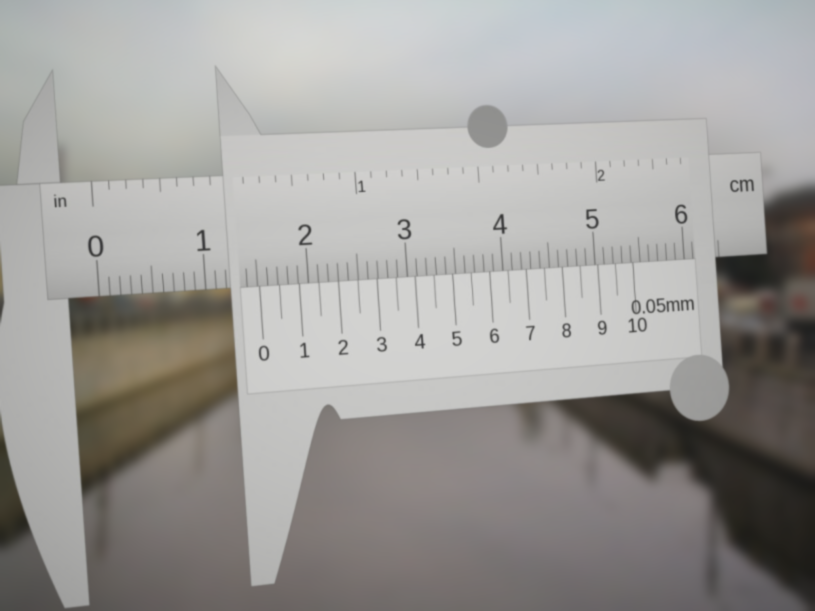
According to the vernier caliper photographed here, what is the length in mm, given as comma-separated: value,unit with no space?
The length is 15.2,mm
